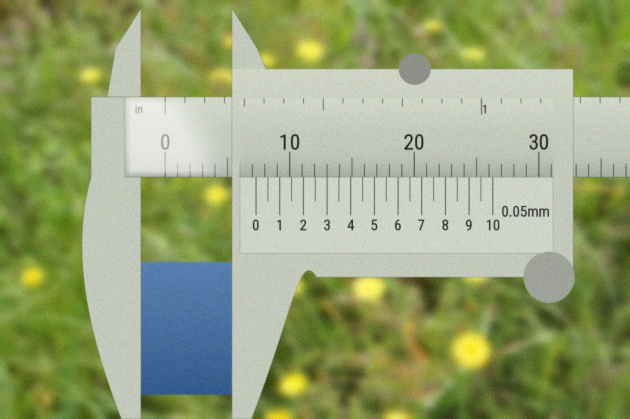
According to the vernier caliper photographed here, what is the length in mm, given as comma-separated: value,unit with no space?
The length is 7.3,mm
